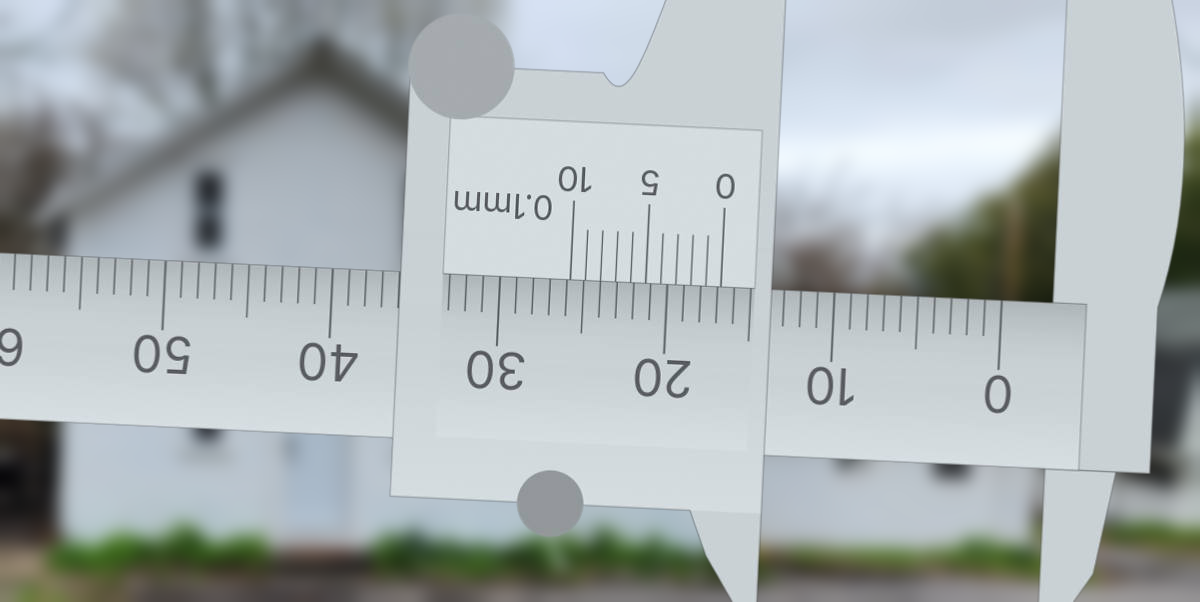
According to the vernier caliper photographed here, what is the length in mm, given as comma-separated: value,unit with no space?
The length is 16.8,mm
